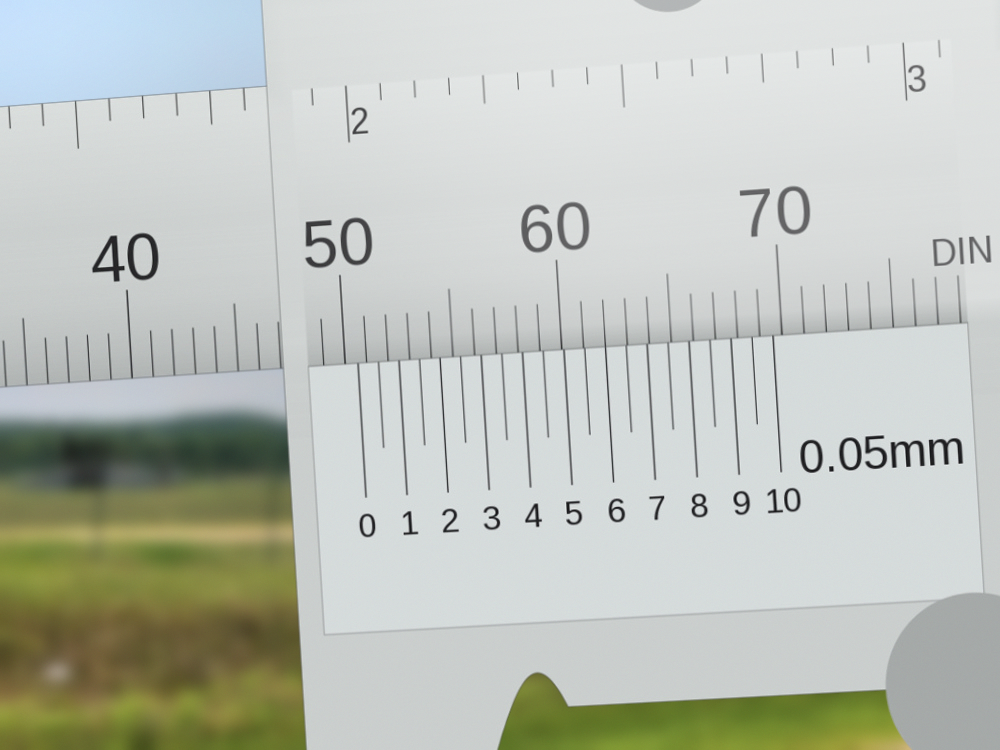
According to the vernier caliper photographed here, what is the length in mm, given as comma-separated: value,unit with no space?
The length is 50.6,mm
